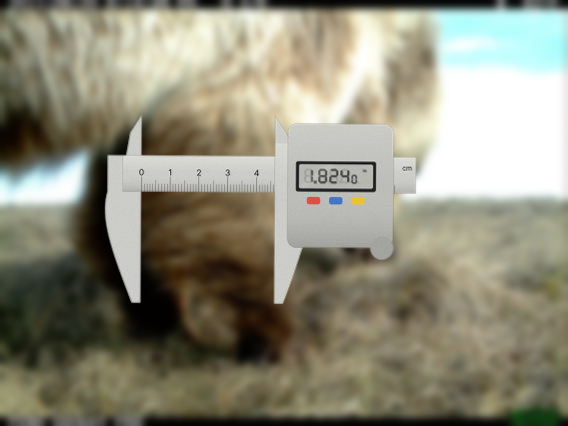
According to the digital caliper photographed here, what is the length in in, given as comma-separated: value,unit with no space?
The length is 1.8240,in
